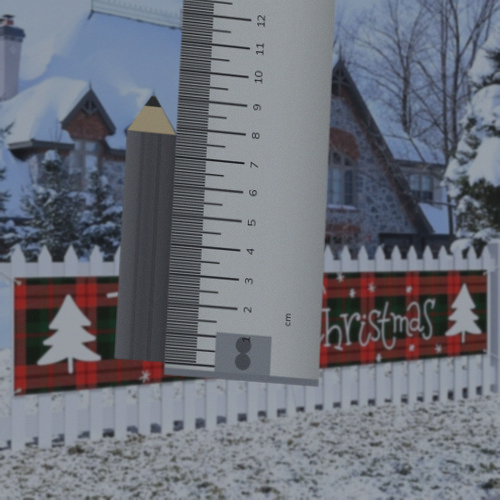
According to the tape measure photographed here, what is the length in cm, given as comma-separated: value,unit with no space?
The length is 9,cm
